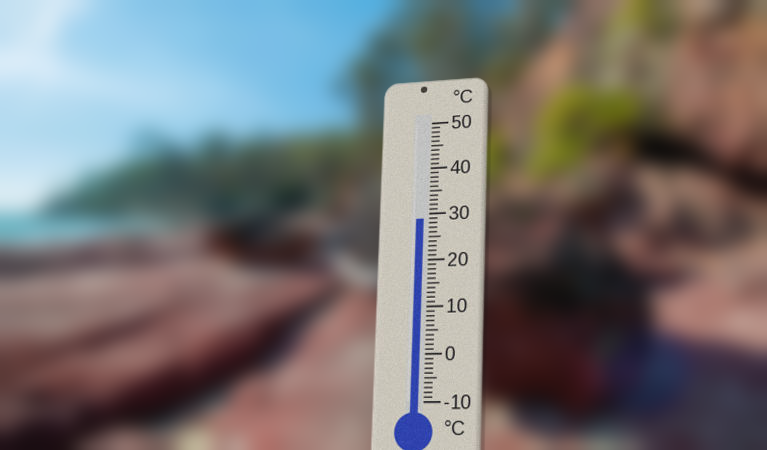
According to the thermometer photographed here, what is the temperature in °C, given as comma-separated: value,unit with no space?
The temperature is 29,°C
